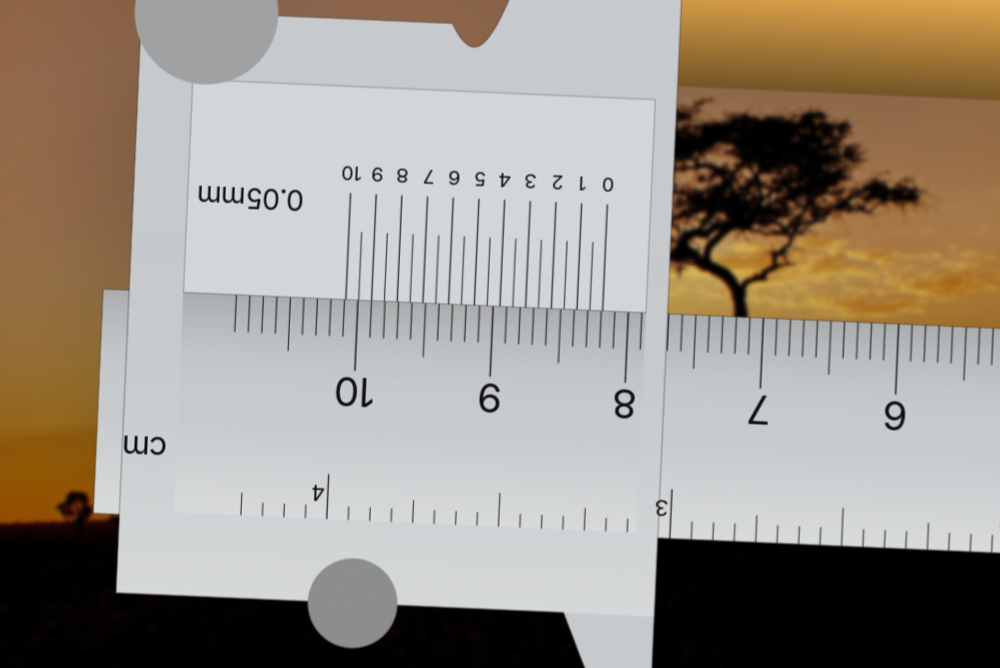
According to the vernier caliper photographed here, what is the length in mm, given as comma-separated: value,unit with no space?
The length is 81.9,mm
